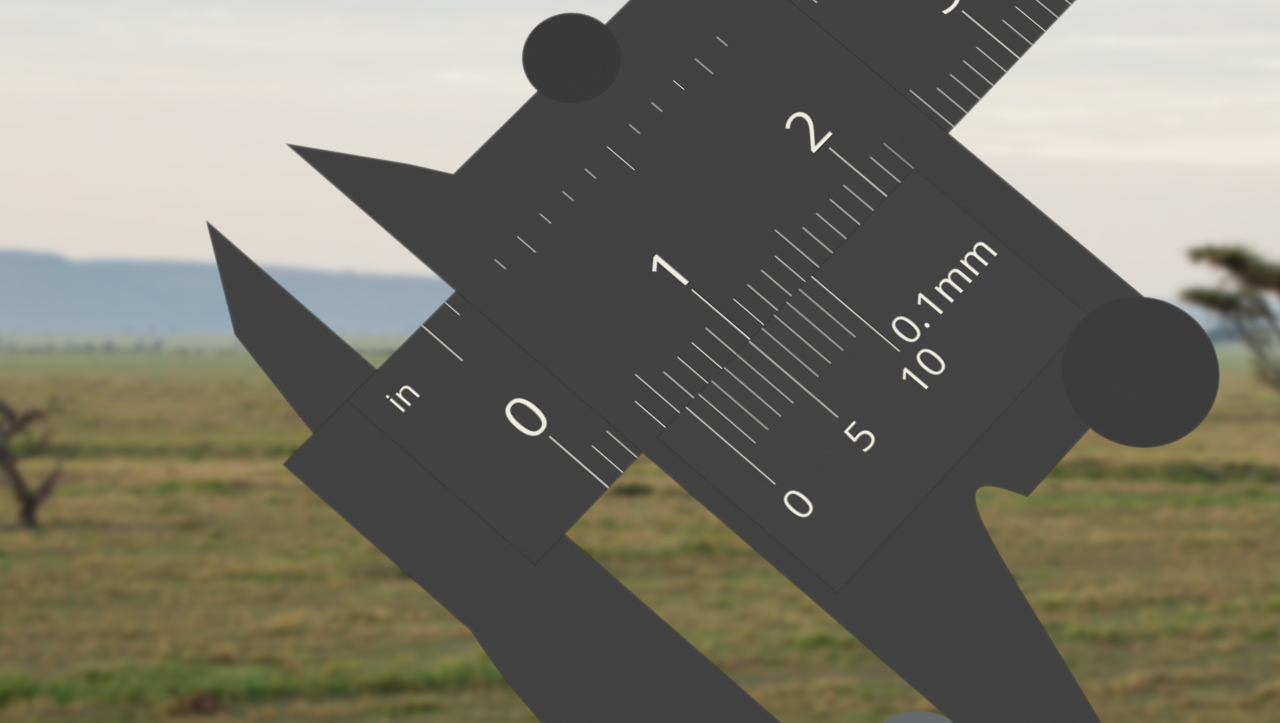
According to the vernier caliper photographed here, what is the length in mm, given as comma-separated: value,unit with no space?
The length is 5.4,mm
